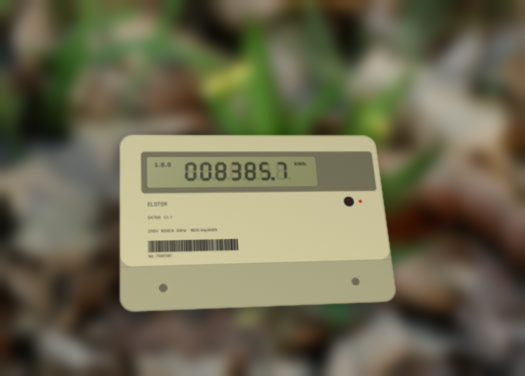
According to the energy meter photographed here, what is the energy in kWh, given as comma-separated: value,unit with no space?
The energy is 8385.7,kWh
